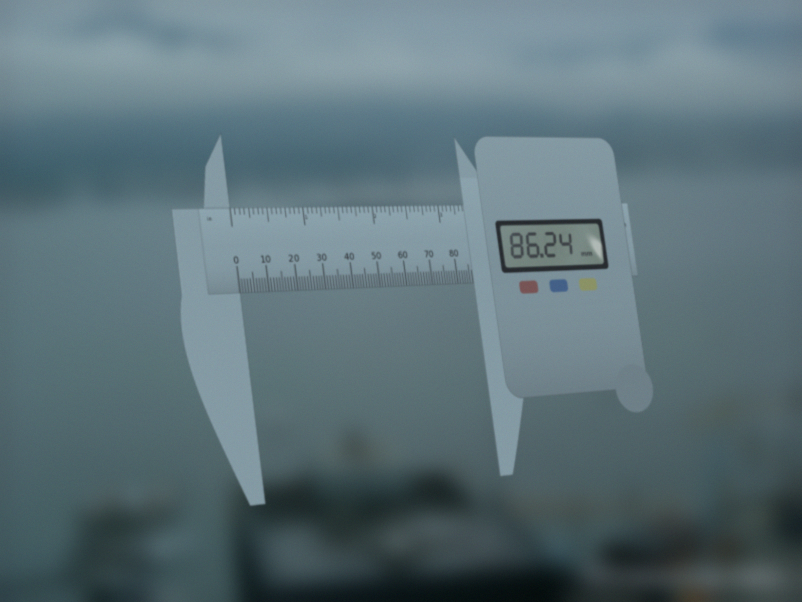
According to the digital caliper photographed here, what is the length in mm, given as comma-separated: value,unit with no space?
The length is 86.24,mm
